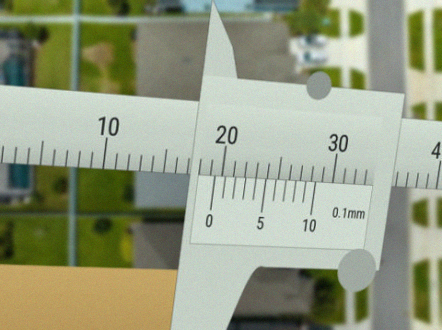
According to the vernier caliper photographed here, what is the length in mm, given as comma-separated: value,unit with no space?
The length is 19.4,mm
